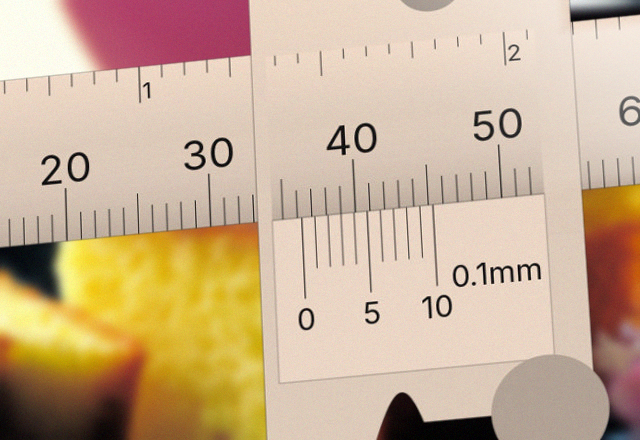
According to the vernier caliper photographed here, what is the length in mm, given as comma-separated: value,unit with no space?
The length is 36.3,mm
